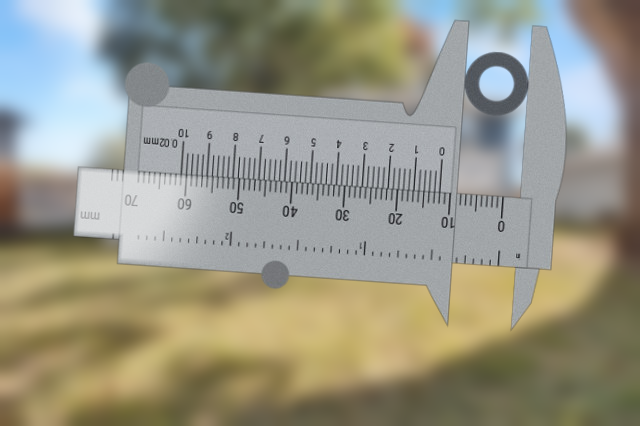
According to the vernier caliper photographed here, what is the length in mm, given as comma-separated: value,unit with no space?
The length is 12.0,mm
